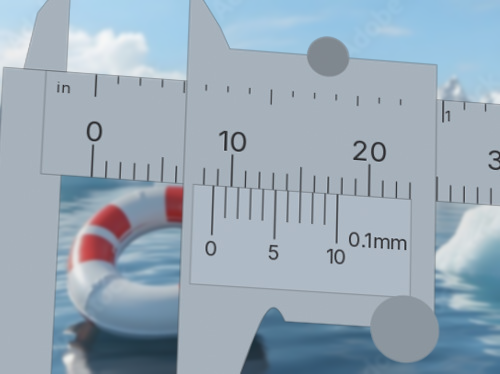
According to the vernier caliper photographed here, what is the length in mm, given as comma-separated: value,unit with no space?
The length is 8.7,mm
